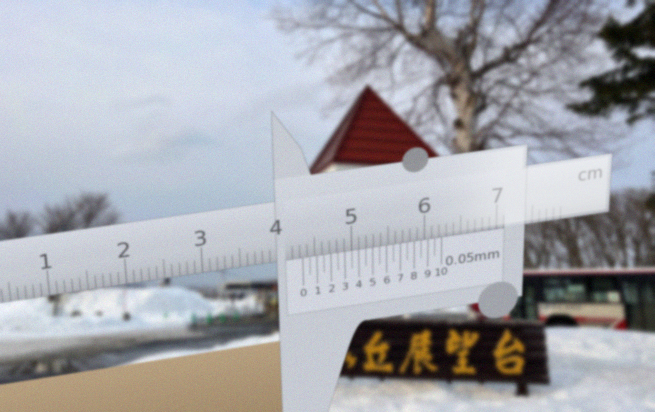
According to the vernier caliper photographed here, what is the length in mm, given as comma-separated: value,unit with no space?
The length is 43.4,mm
